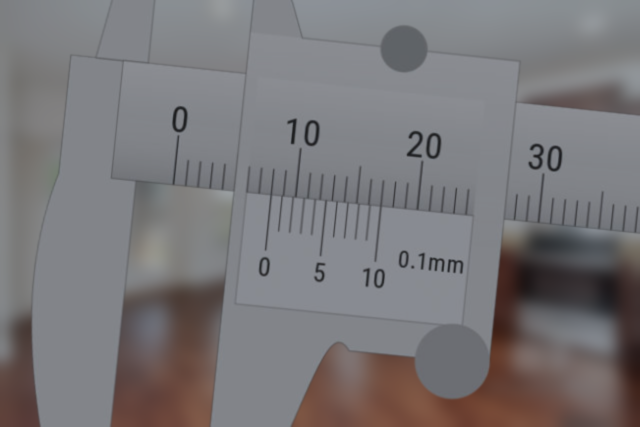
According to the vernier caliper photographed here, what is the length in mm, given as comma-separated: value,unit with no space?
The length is 8.0,mm
